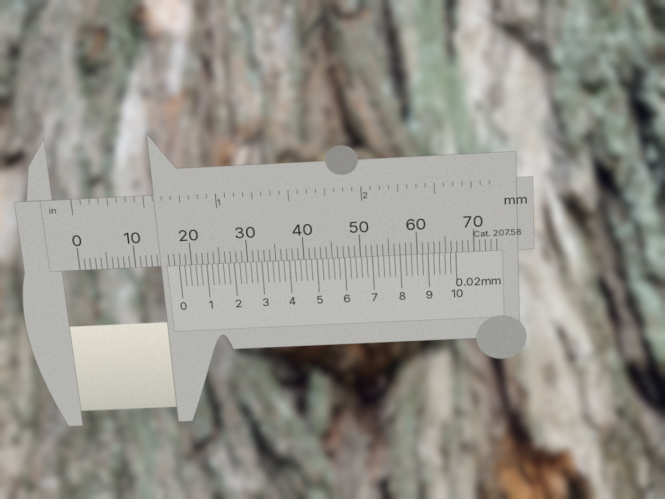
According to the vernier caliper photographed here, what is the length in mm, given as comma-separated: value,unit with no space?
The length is 17.8,mm
